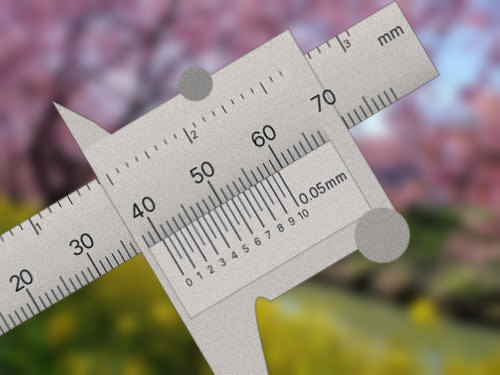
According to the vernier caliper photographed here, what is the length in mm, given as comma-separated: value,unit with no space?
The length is 40.2,mm
